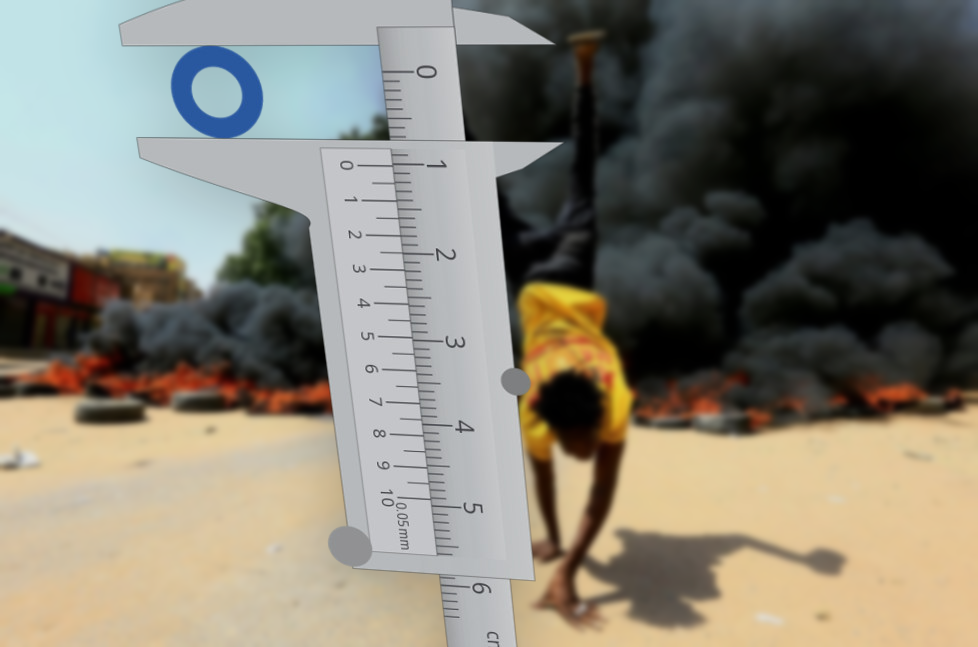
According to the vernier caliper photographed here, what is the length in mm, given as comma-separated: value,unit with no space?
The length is 10.2,mm
